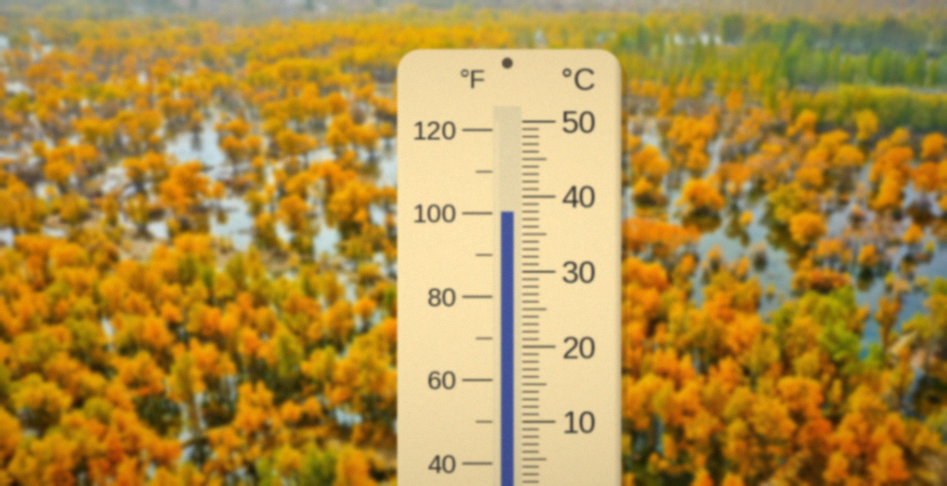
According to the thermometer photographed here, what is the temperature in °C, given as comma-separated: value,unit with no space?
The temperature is 38,°C
